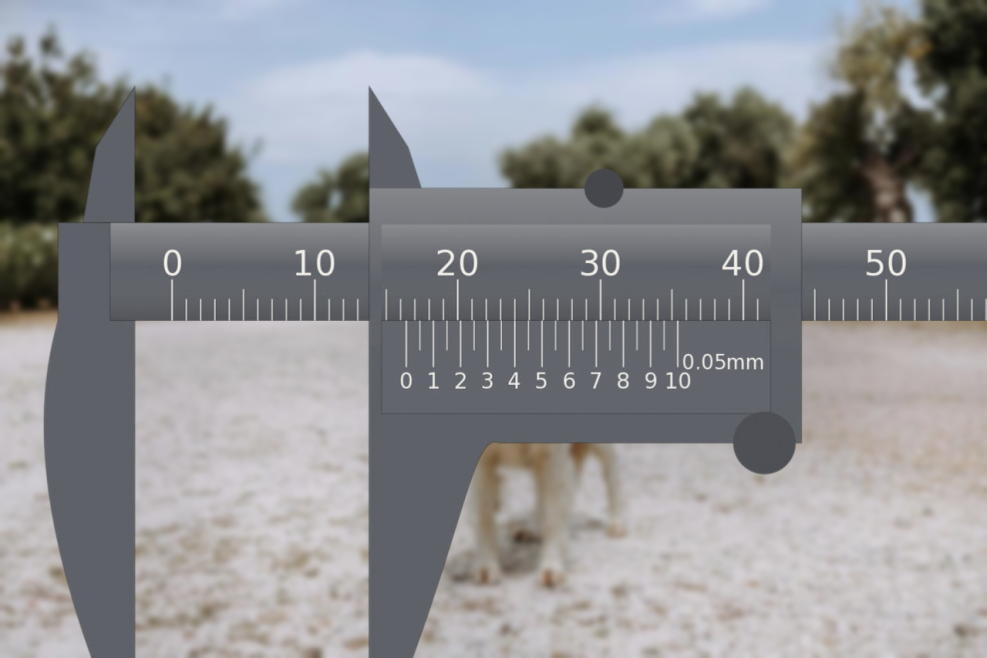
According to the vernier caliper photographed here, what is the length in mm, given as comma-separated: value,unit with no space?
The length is 16.4,mm
